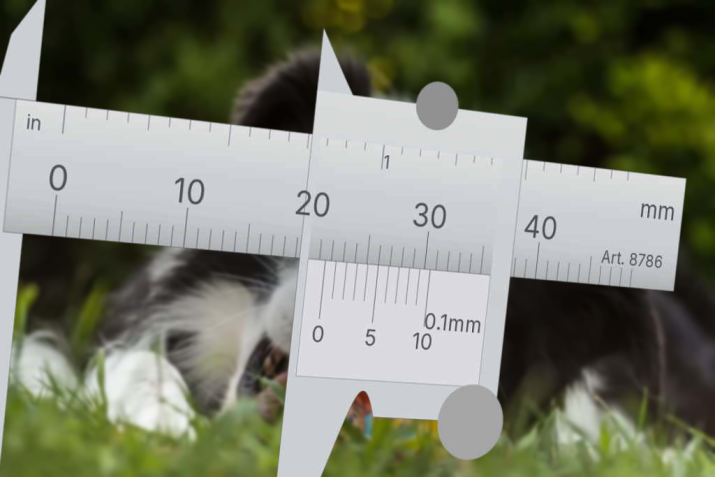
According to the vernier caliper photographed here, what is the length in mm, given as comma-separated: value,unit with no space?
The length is 21.5,mm
